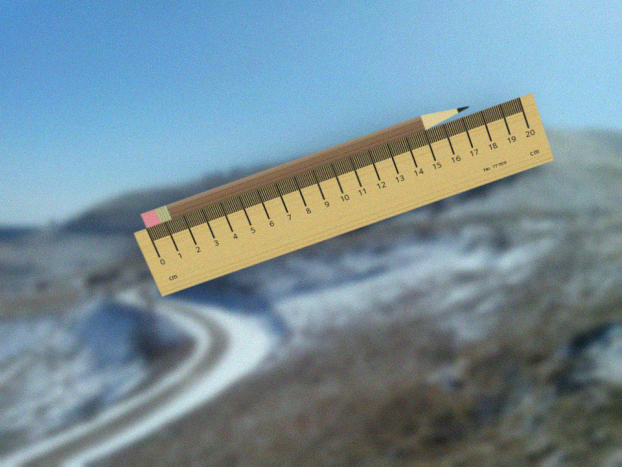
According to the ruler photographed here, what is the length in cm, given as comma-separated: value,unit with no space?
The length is 17.5,cm
